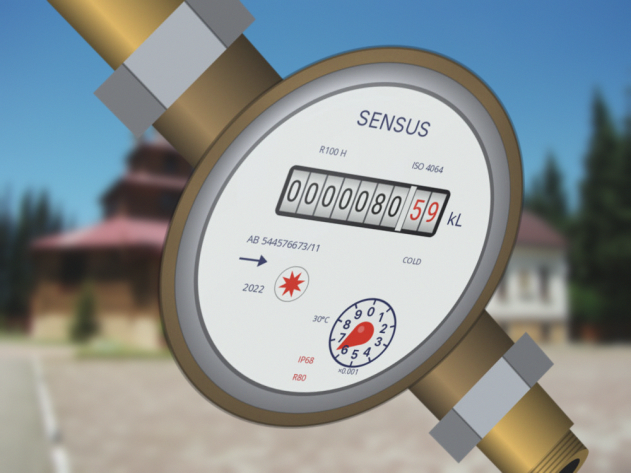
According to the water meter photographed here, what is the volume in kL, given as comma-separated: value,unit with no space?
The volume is 80.596,kL
